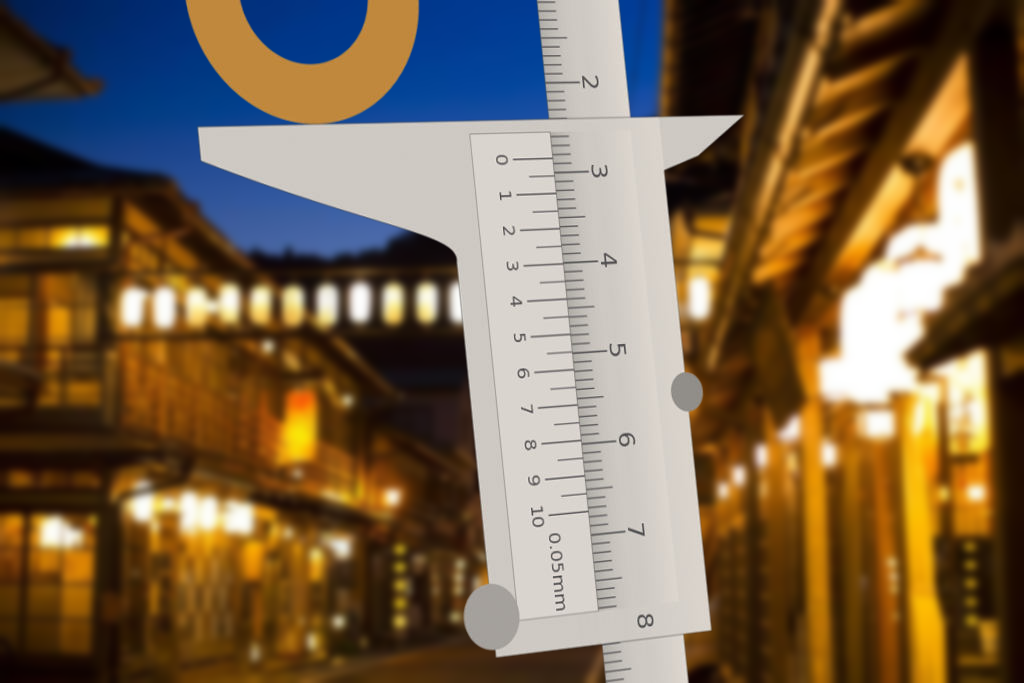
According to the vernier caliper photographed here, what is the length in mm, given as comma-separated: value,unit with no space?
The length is 28.4,mm
